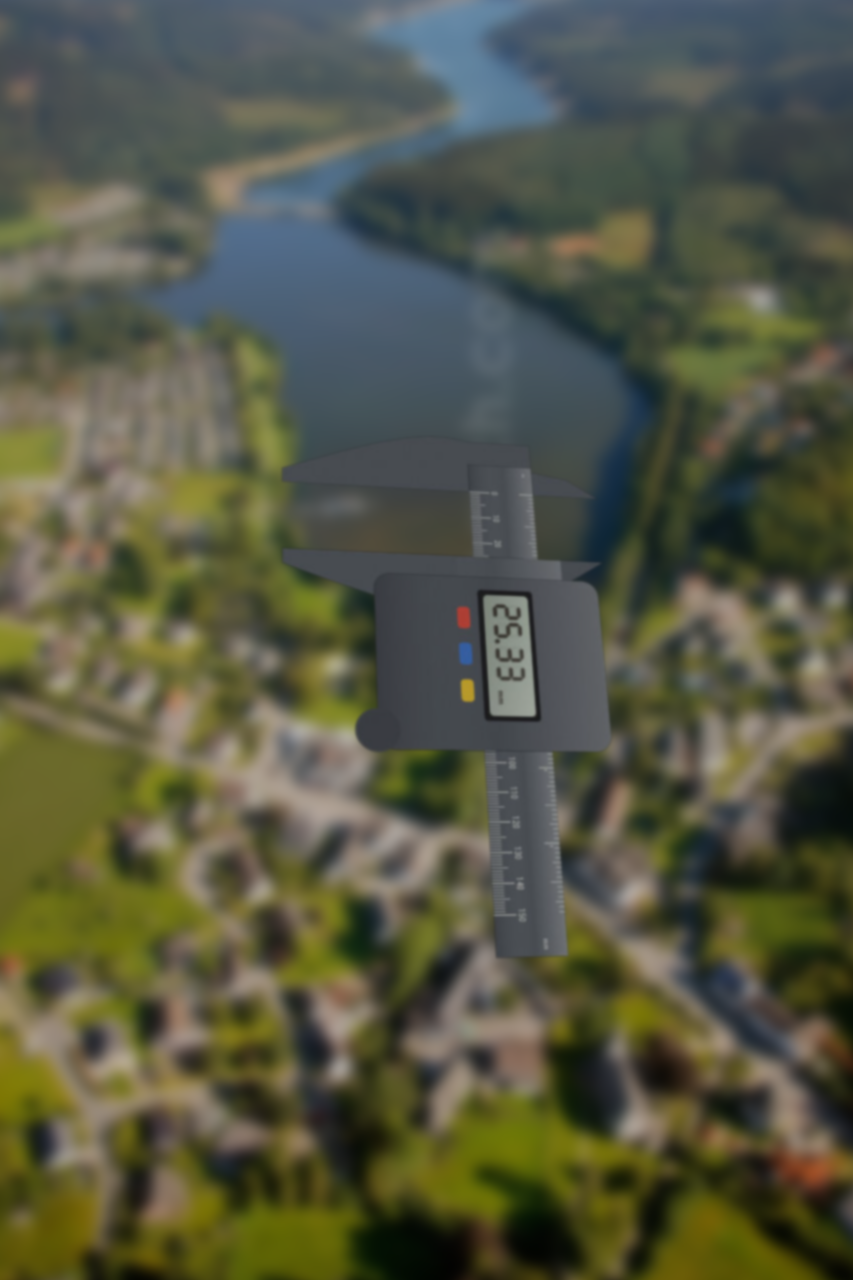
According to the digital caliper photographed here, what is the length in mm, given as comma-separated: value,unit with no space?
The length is 25.33,mm
